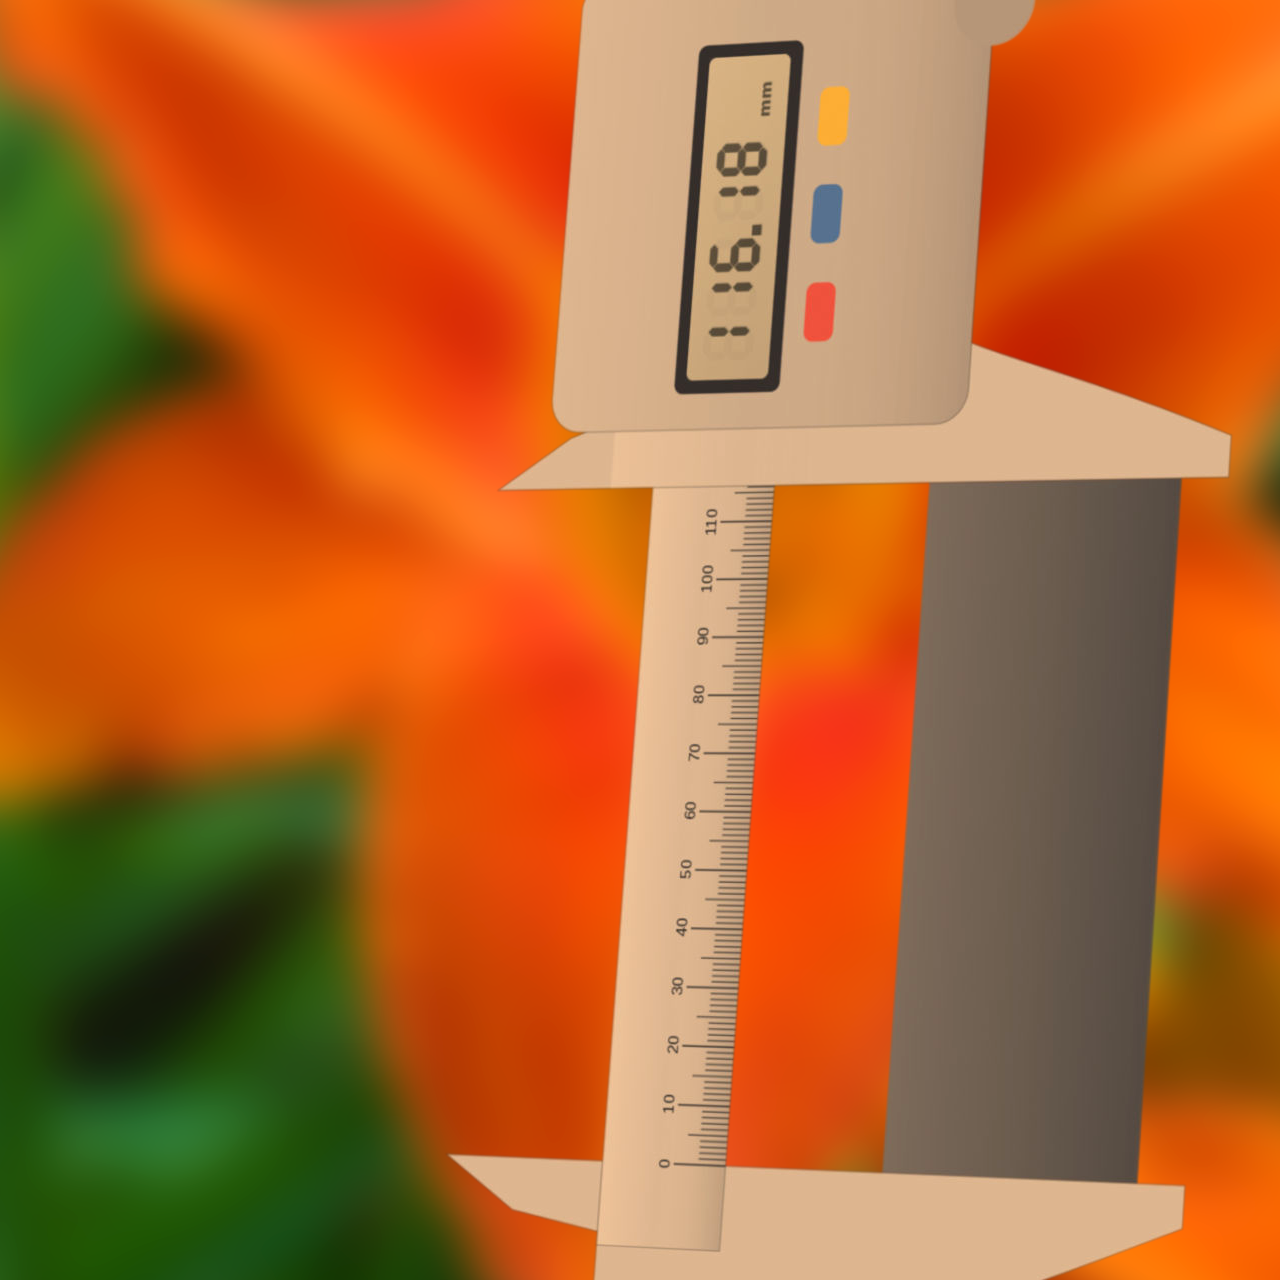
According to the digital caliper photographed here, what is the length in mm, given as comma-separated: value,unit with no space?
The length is 116.18,mm
